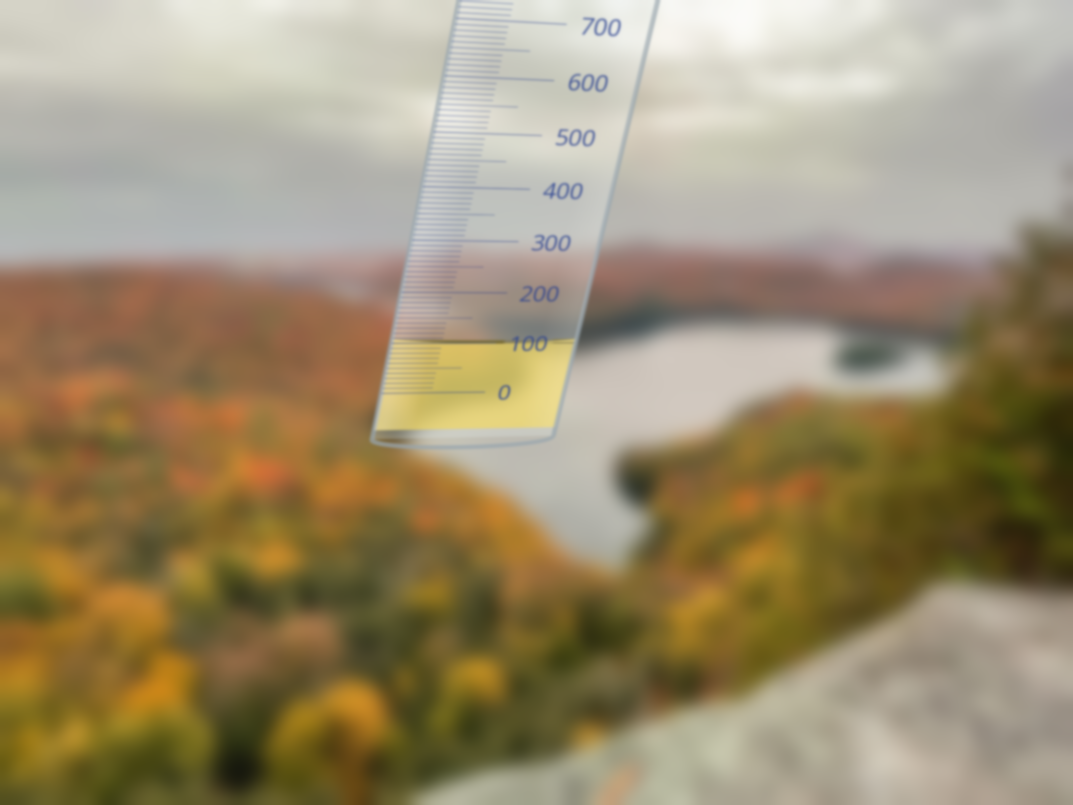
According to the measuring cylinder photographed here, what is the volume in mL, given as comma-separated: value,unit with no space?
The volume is 100,mL
